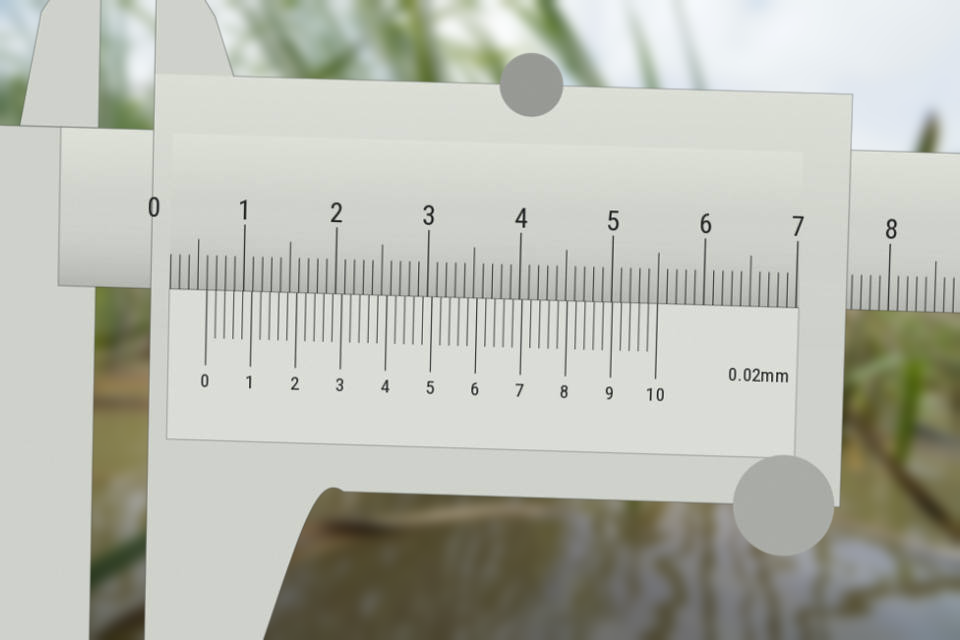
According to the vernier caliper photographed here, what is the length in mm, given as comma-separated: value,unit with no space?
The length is 6.0,mm
